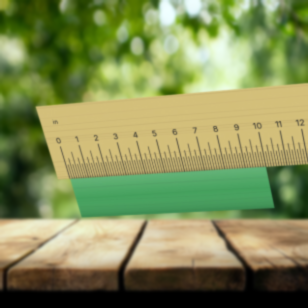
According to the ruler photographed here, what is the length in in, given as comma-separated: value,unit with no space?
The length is 10,in
